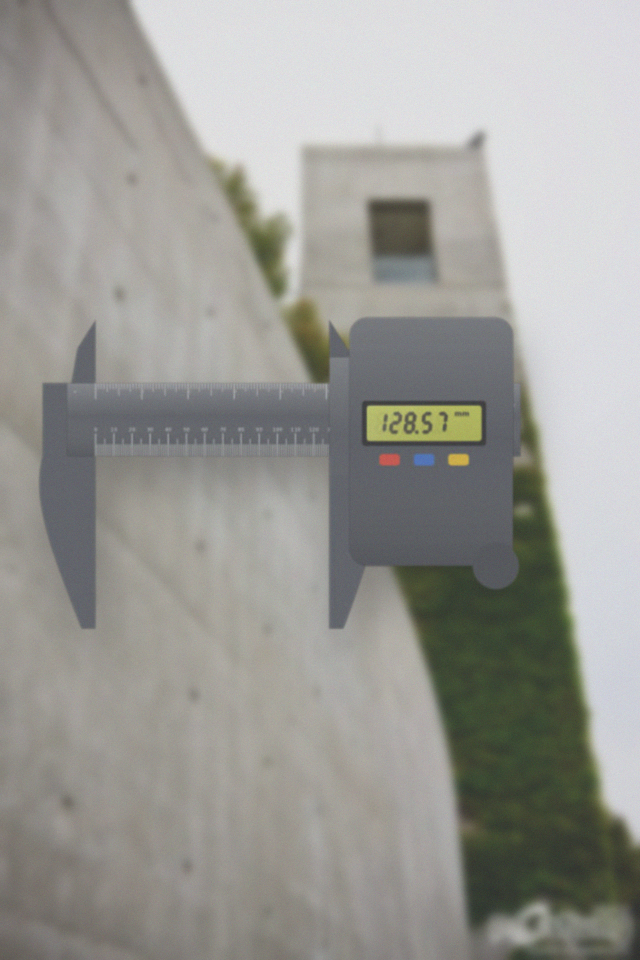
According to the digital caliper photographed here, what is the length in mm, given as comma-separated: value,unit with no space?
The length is 128.57,mm
